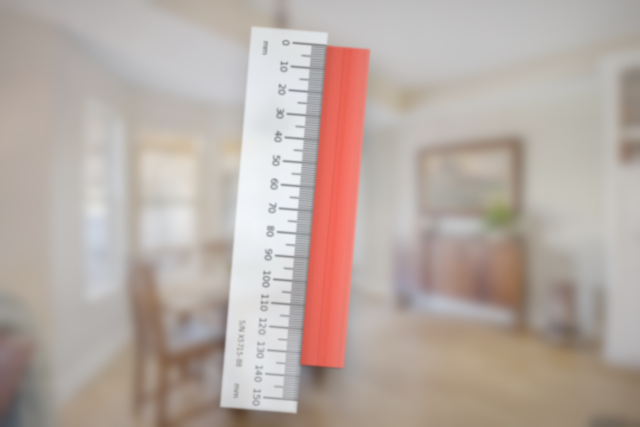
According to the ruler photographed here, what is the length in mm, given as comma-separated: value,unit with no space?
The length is 135,mm
